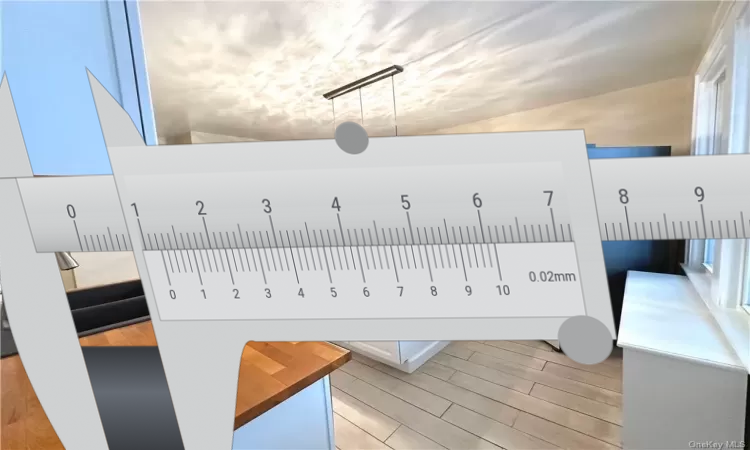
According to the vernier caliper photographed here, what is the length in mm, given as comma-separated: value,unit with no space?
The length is 12.4,mm
